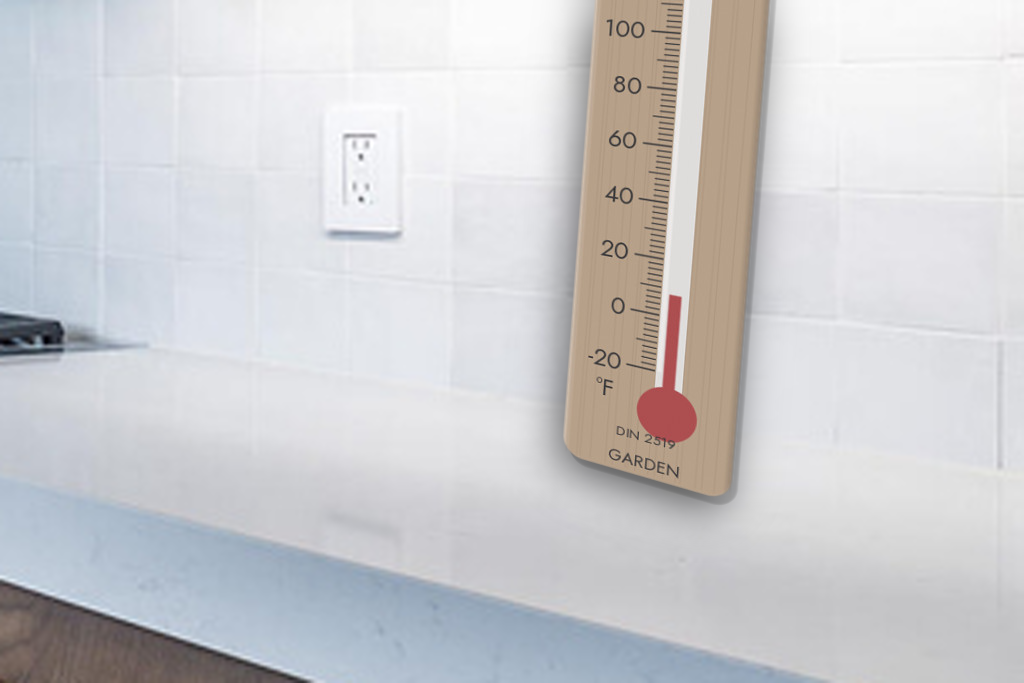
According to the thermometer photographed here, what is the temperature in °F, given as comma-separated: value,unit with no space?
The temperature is 8,°F
